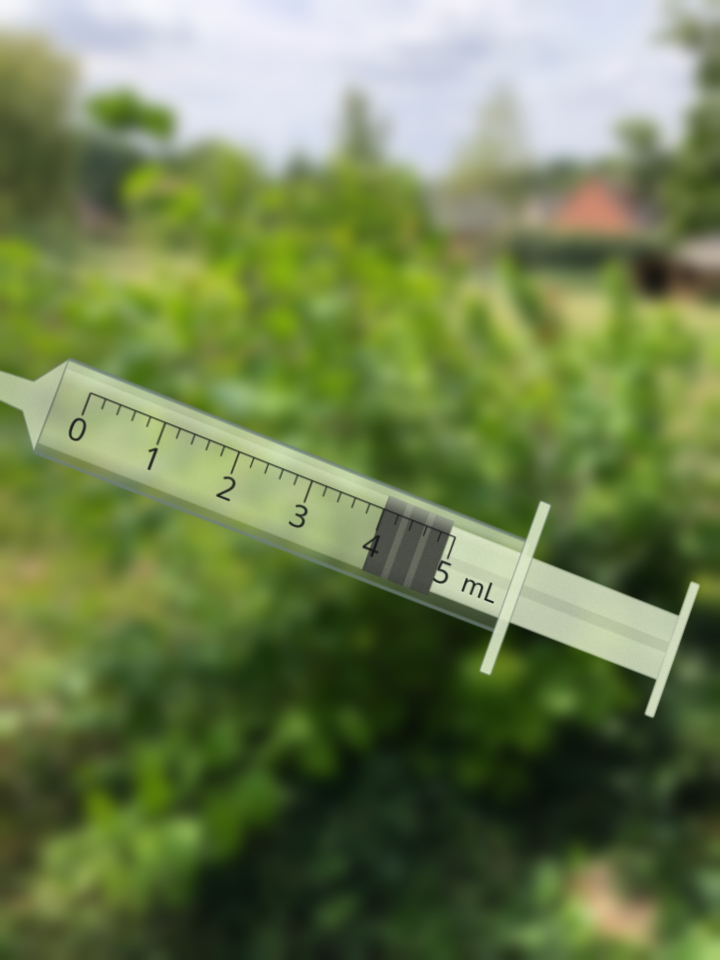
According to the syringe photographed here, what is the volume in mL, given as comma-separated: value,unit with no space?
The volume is 4,mL
